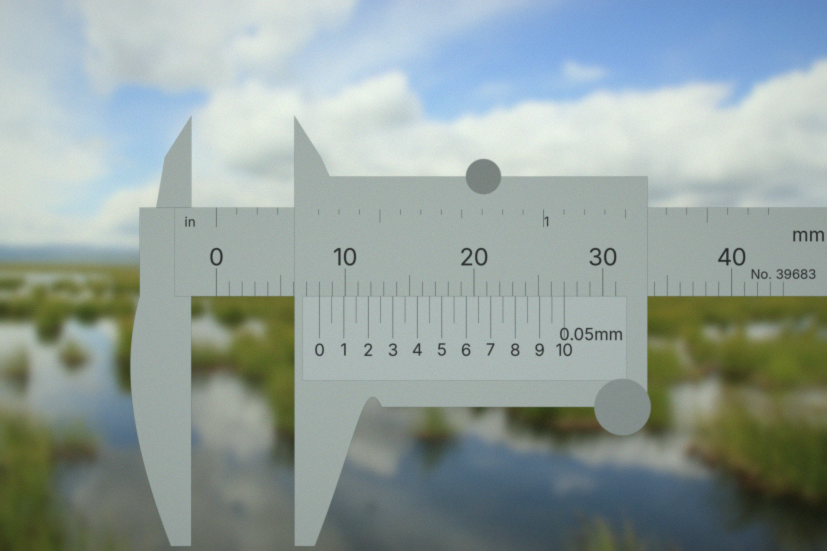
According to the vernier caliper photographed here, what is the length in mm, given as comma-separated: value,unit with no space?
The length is 8.0,mm
